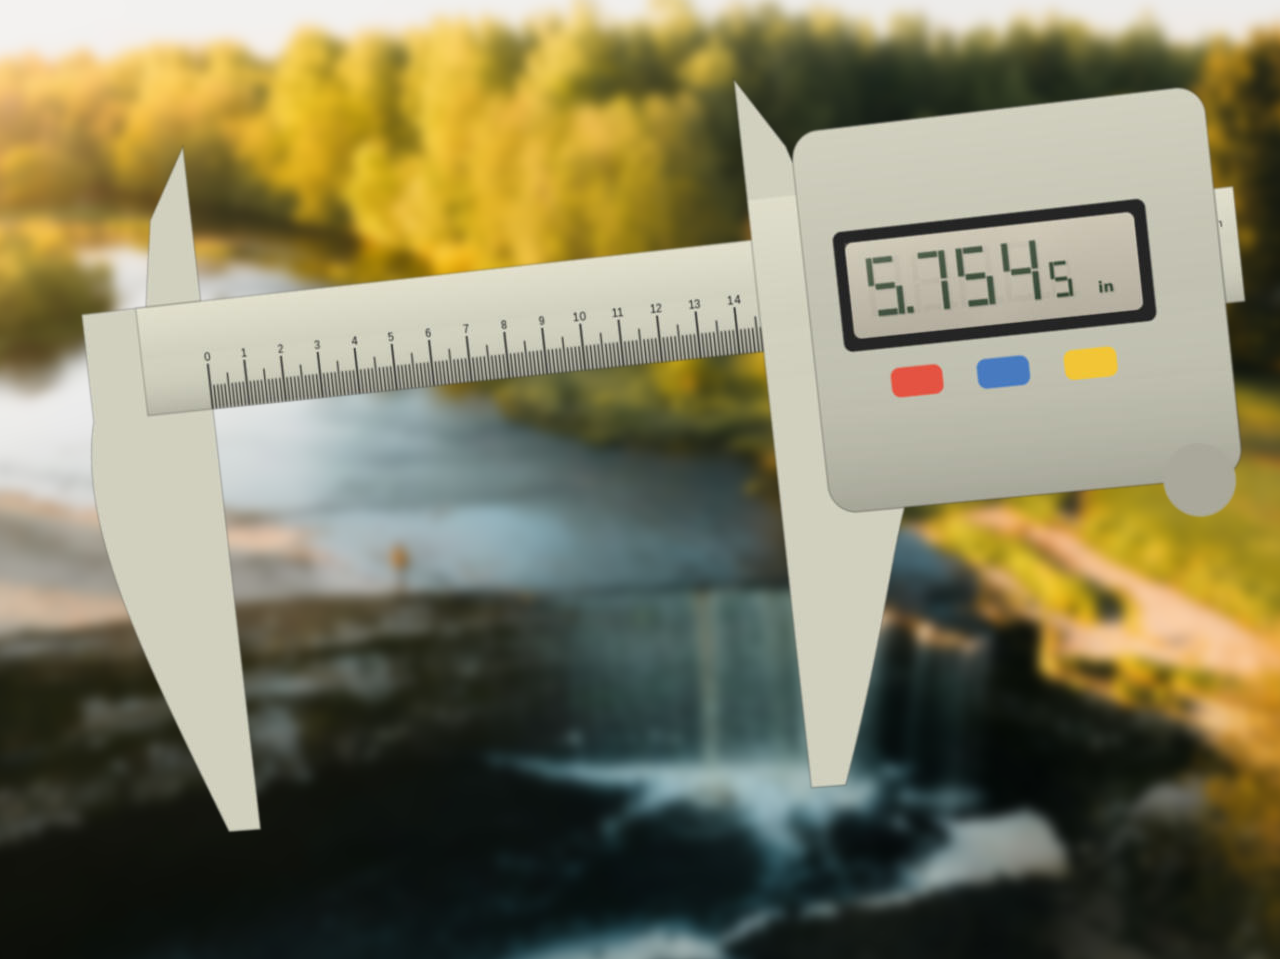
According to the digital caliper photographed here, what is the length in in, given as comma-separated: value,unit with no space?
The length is 5.7545,in
